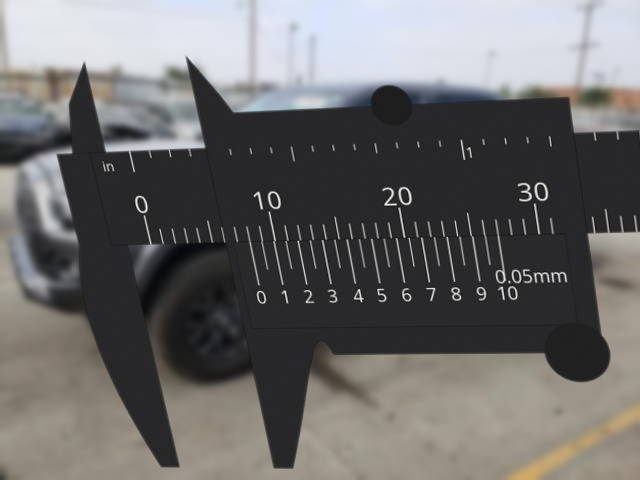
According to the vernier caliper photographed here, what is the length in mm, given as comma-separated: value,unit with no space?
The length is 8.0,mm
